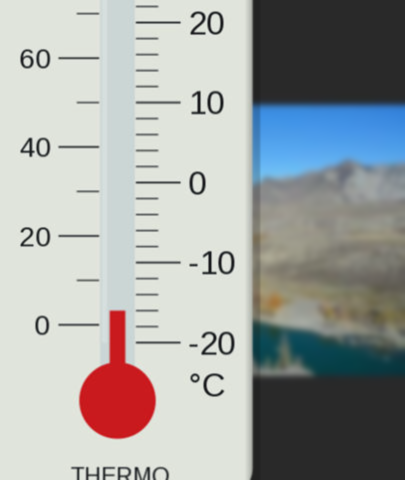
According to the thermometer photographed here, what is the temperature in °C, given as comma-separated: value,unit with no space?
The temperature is -16,°C
